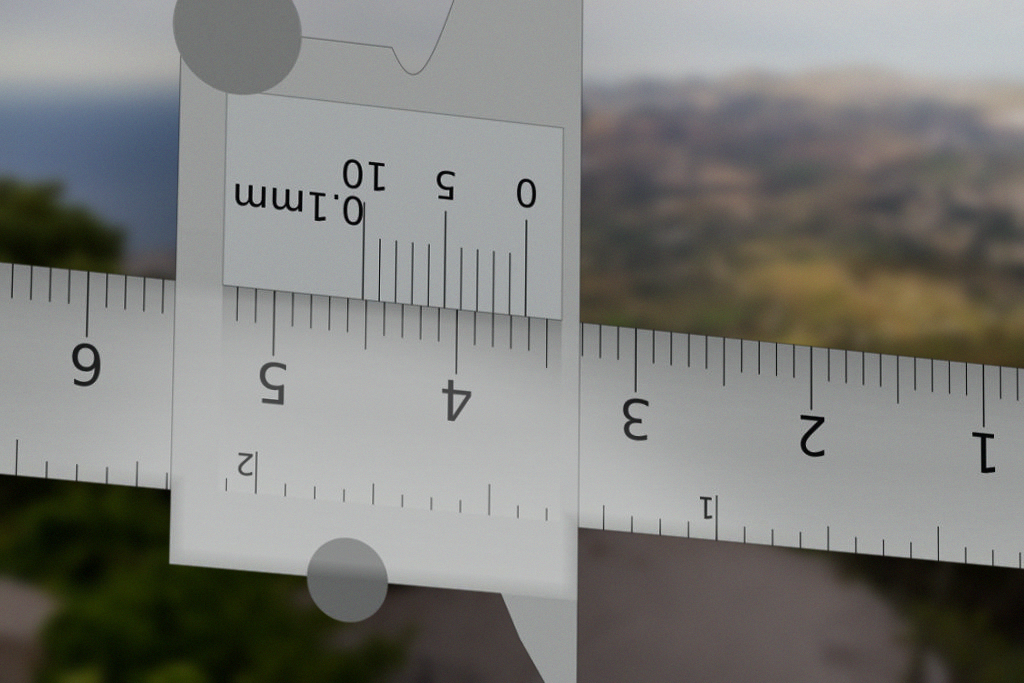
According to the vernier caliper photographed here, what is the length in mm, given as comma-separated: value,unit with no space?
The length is 36.2,mm
